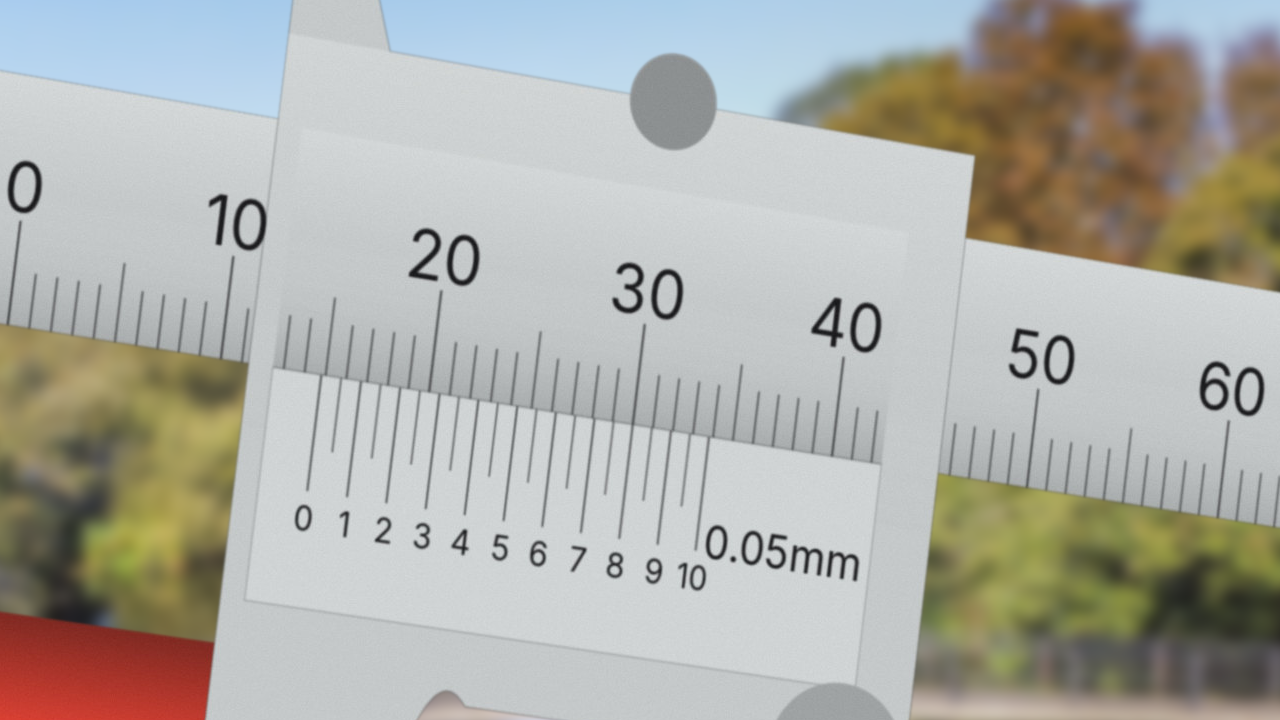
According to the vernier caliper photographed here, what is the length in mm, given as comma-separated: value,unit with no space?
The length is 14.8,mm
